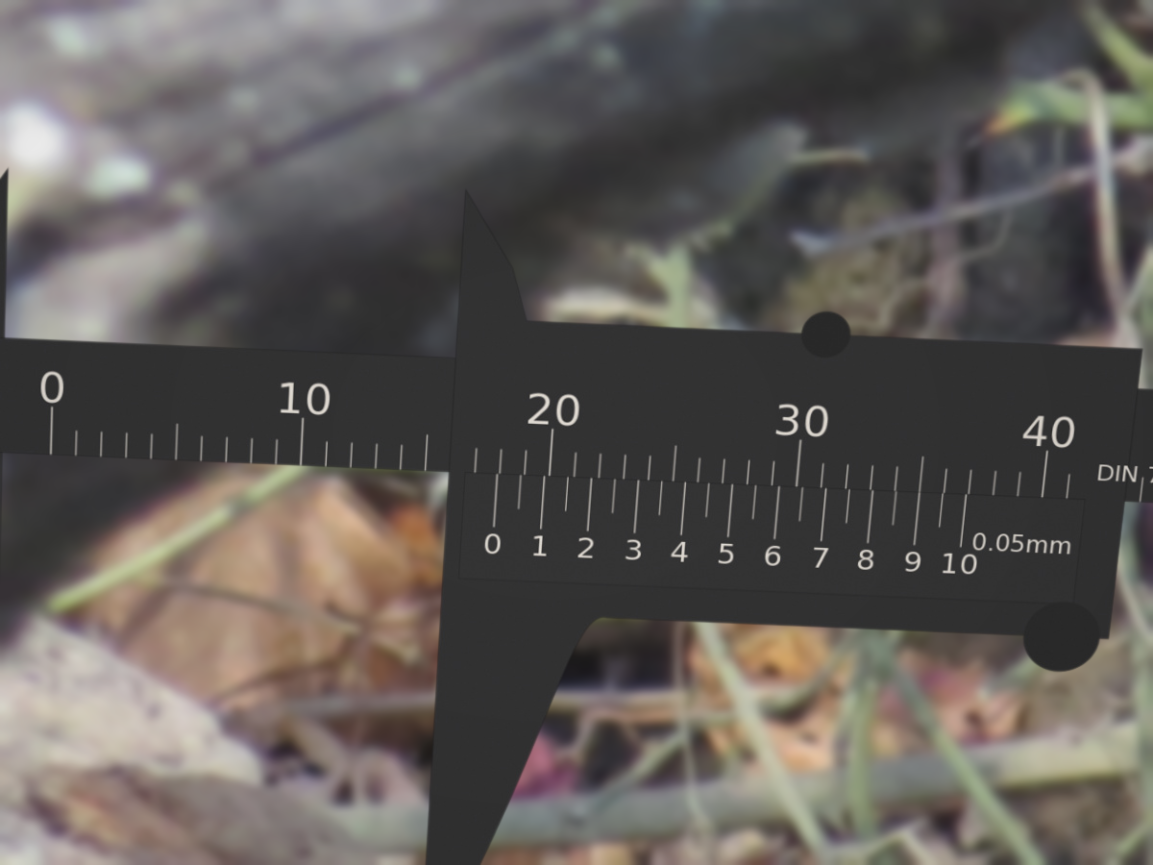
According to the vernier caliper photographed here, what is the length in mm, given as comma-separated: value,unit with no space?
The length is 17.90,mm
